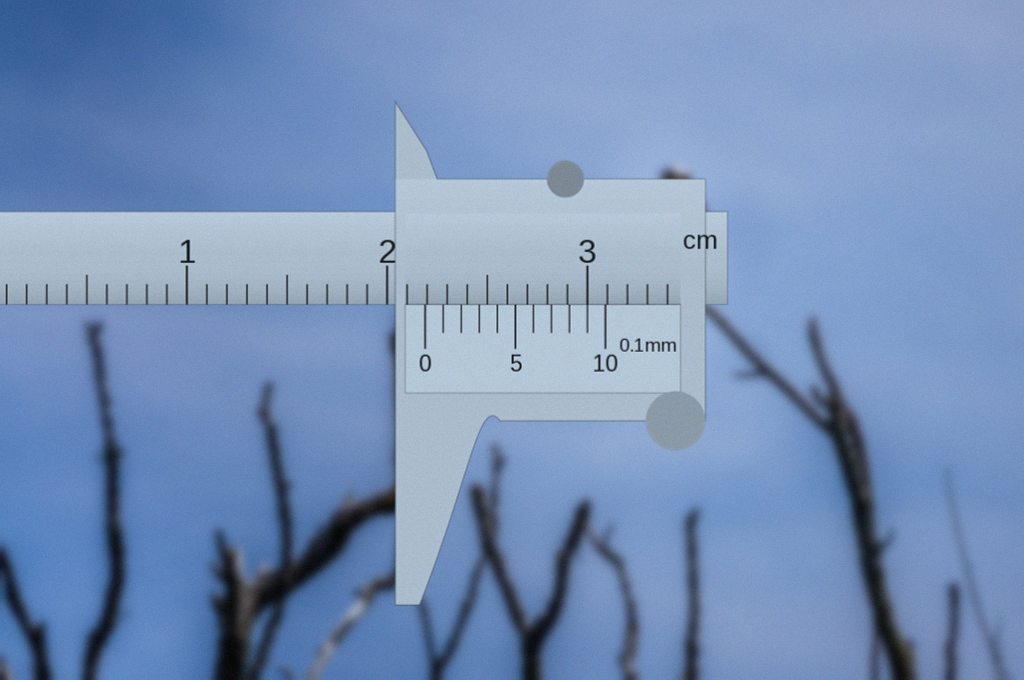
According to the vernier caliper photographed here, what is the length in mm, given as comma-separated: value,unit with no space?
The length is 21.9,mm
